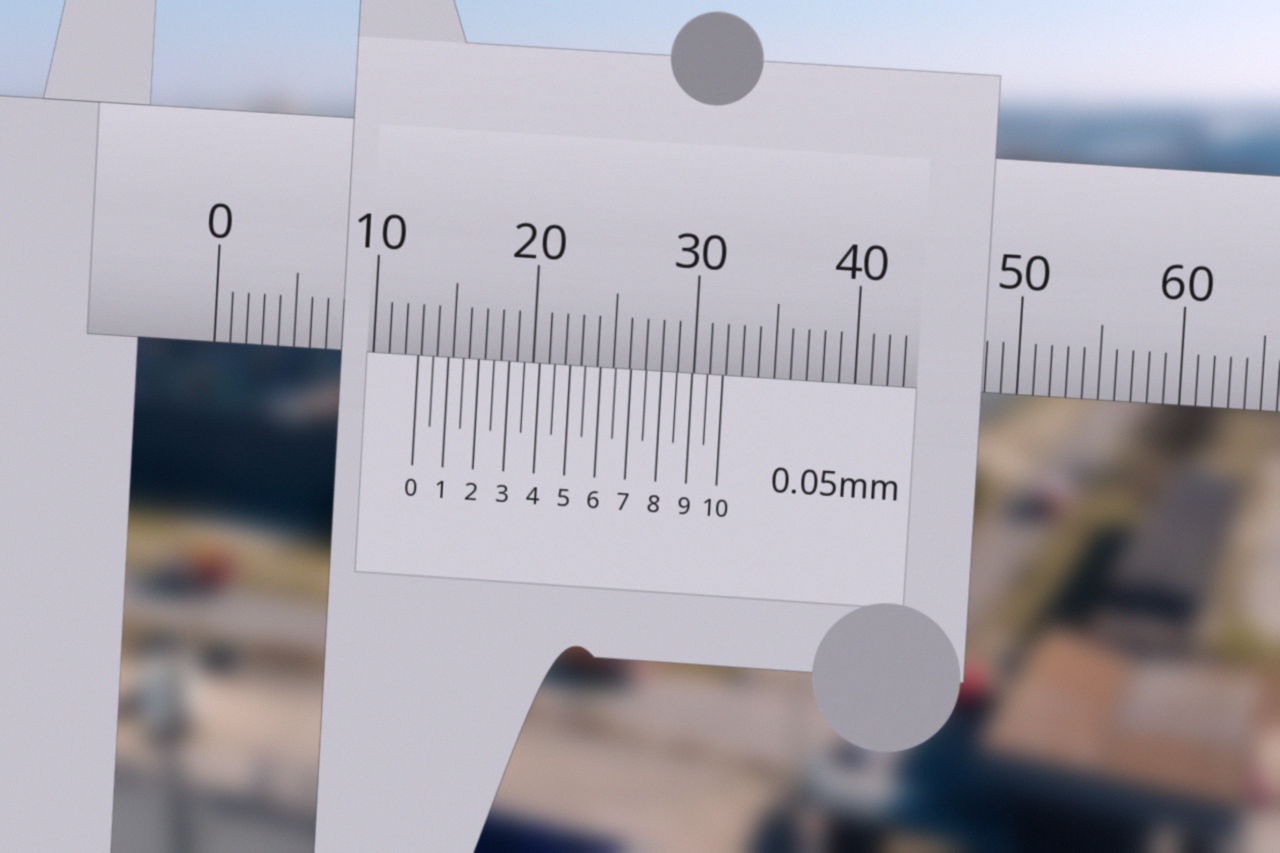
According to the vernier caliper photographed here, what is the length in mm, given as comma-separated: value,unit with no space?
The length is 12.8,mm
